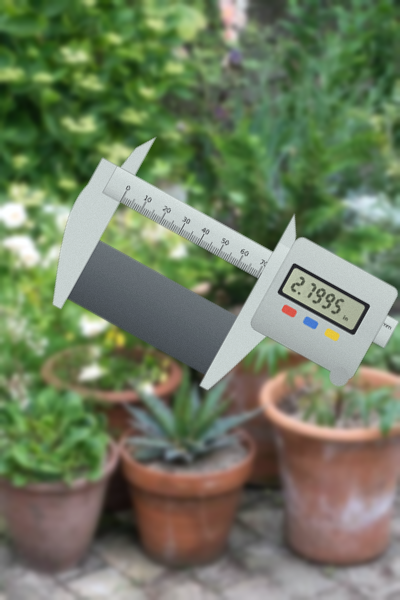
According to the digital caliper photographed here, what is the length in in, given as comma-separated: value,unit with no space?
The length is 2.7995,in
